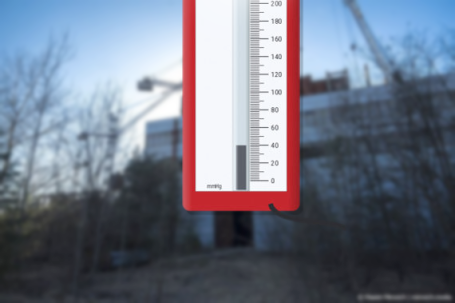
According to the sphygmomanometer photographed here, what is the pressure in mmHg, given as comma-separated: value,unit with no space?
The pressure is 40,mmHg
